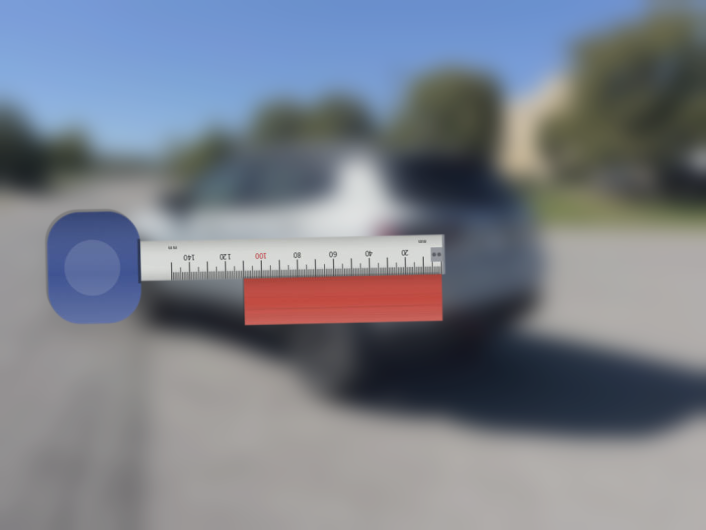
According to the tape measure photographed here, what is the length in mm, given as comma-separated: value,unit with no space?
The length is 110,mm
